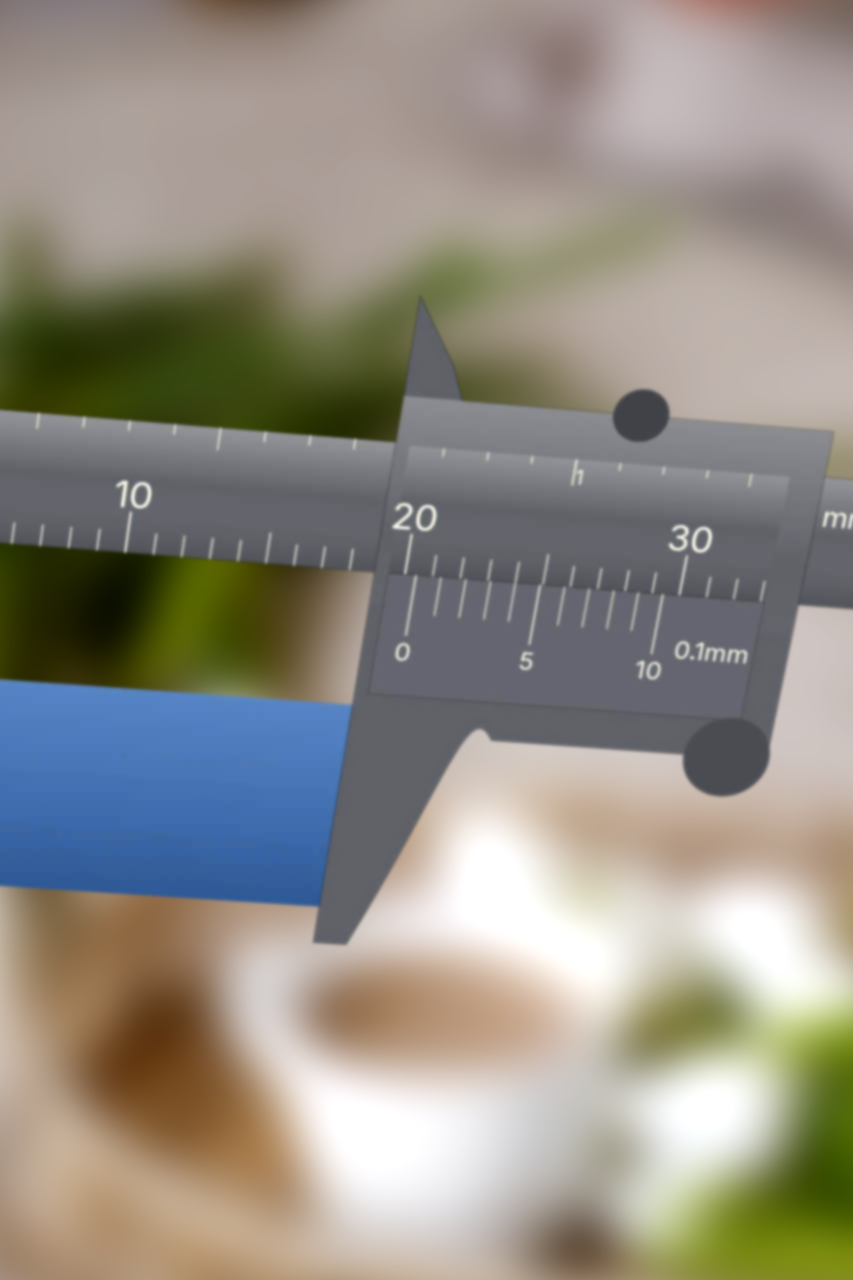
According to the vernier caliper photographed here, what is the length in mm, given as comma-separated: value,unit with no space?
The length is 20.4,mm
